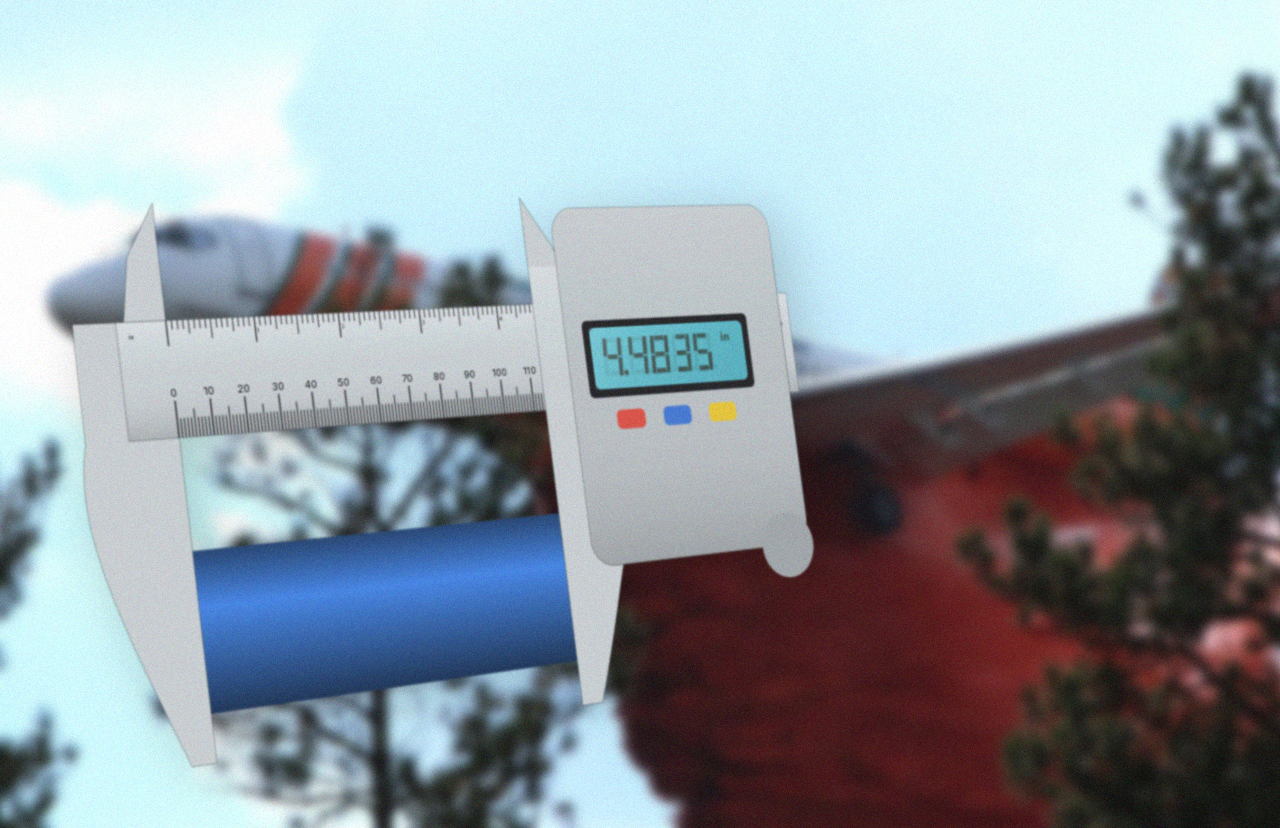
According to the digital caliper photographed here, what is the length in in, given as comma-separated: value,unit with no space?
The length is 4.4835,in
